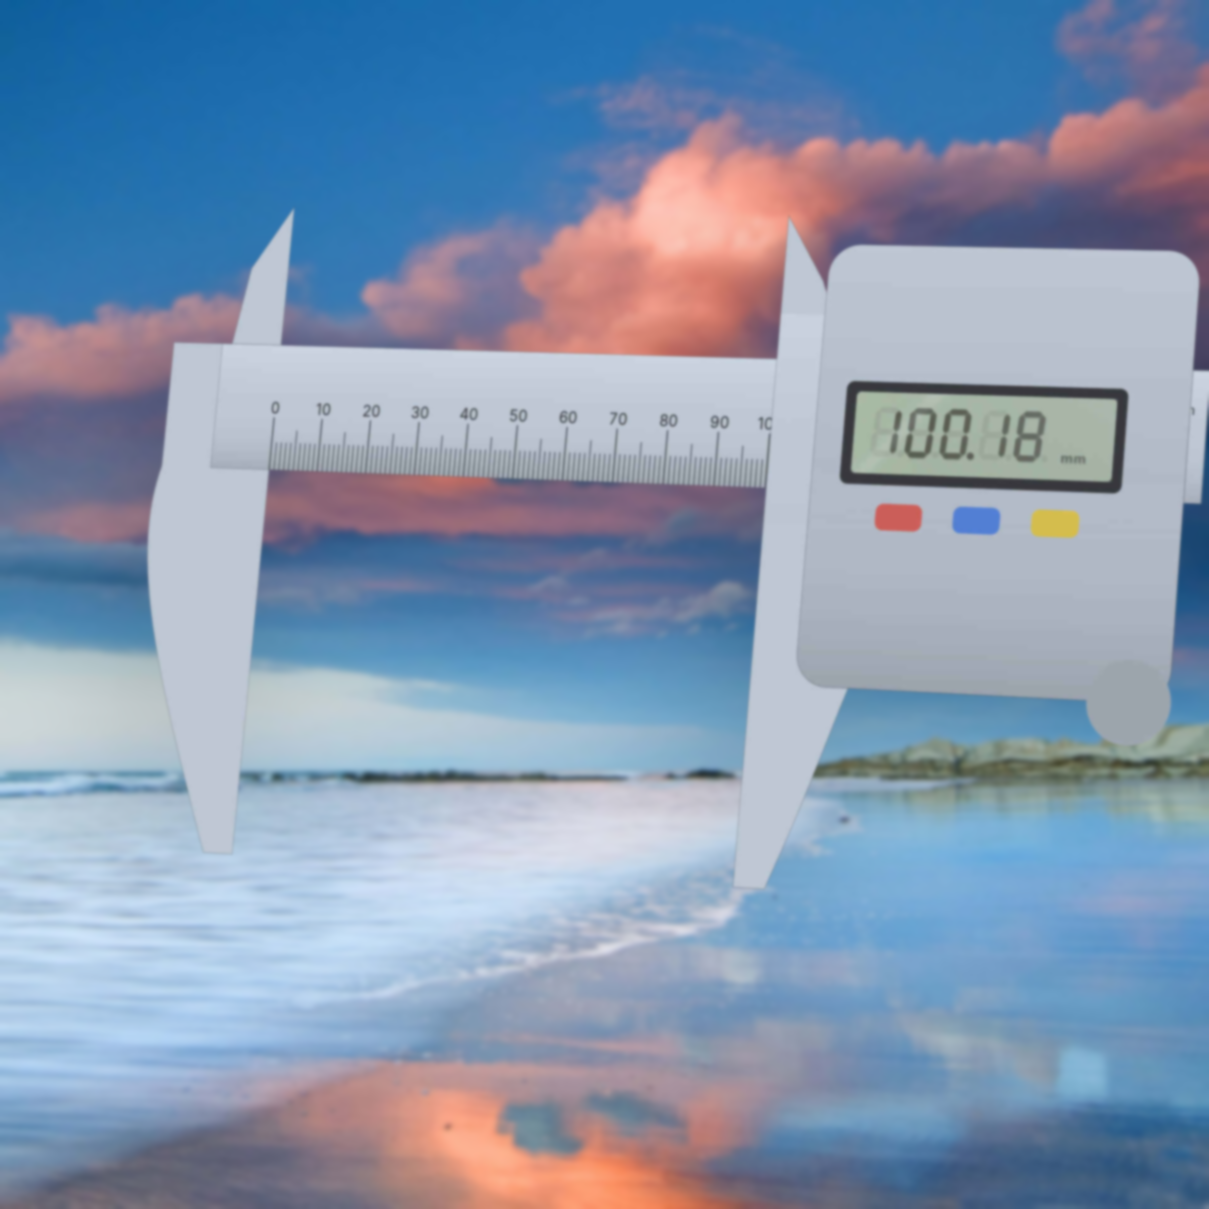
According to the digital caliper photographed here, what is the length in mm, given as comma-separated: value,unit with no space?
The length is 100.18,mm
